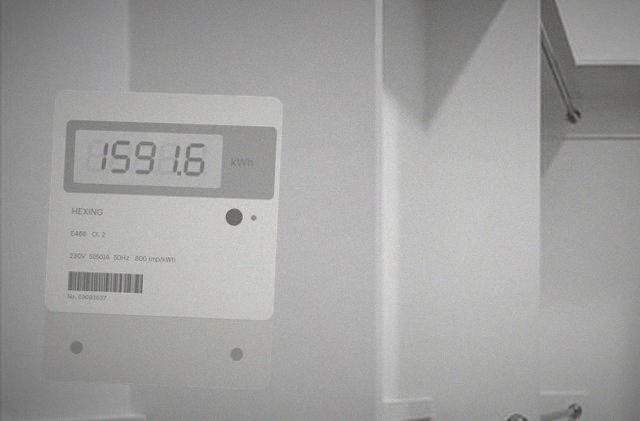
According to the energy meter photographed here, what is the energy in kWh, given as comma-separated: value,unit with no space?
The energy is 1591.6,kWh
